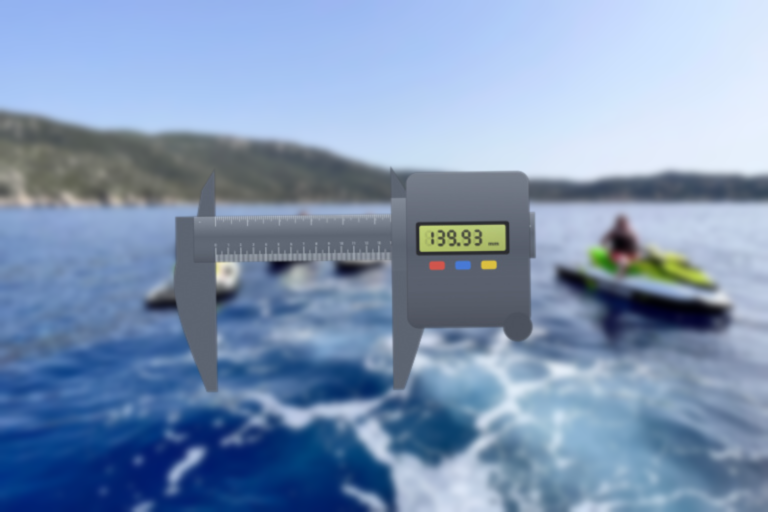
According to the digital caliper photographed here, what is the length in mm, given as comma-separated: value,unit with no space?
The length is 139.93,mm
